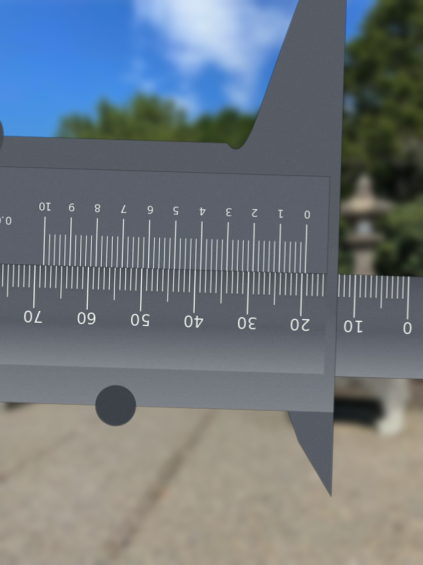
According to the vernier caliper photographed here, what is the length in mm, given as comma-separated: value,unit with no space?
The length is 19.4,mm
